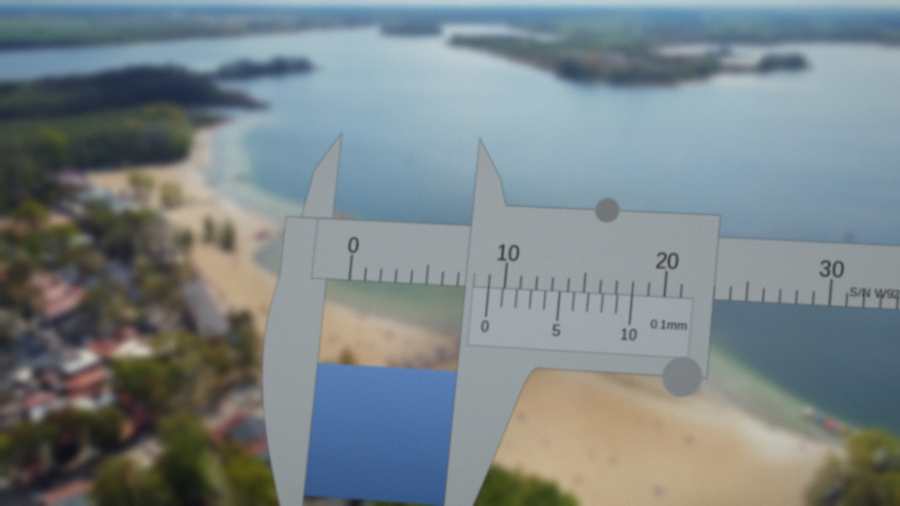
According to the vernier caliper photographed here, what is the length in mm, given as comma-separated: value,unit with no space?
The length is 9.0,mm
